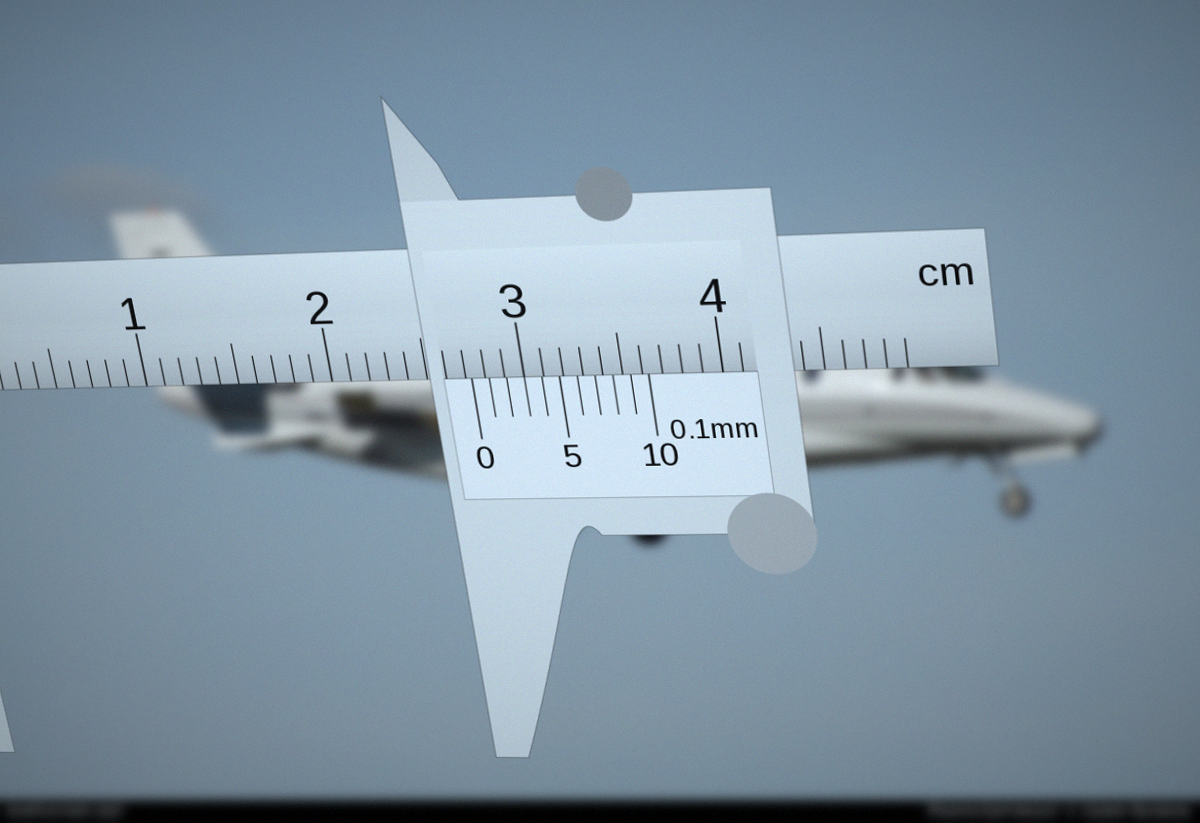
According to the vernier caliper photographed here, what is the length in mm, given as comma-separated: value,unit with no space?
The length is 27.3,mm
